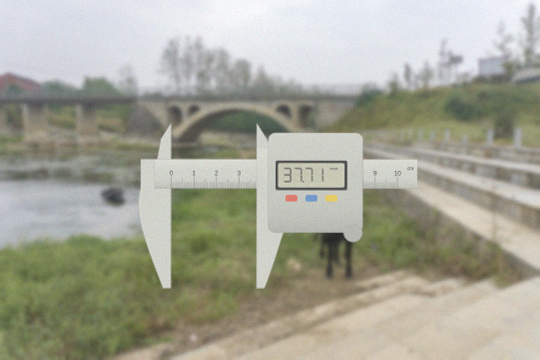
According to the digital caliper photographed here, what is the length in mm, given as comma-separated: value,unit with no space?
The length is 37.71,mm
